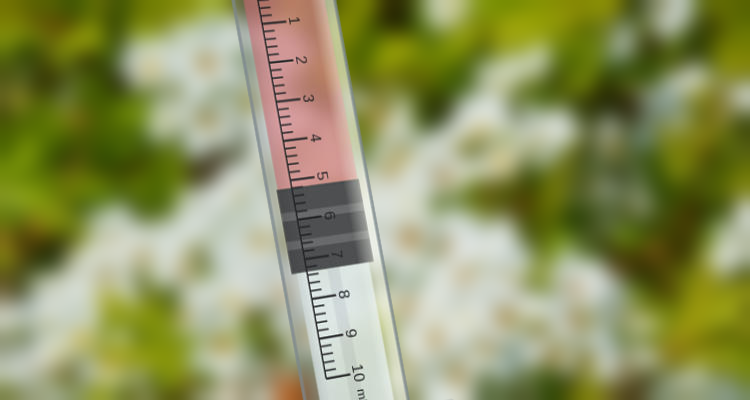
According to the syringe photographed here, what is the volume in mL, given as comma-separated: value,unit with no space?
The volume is 5.2,mL
